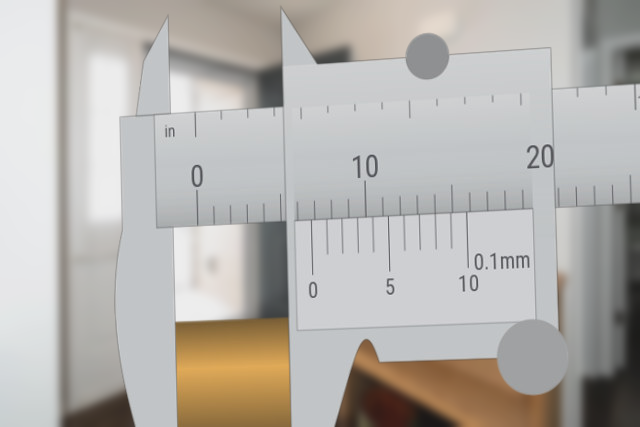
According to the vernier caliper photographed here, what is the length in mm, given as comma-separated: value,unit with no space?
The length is 6.8,mm
